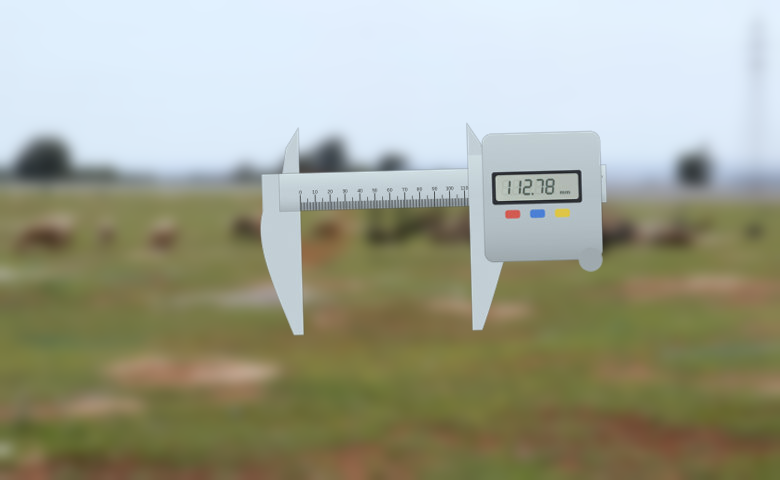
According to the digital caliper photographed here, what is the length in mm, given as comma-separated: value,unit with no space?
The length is 112.78,mm
